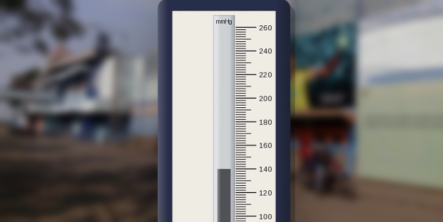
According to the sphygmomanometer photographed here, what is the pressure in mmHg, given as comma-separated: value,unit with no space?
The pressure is 140,mmHg
